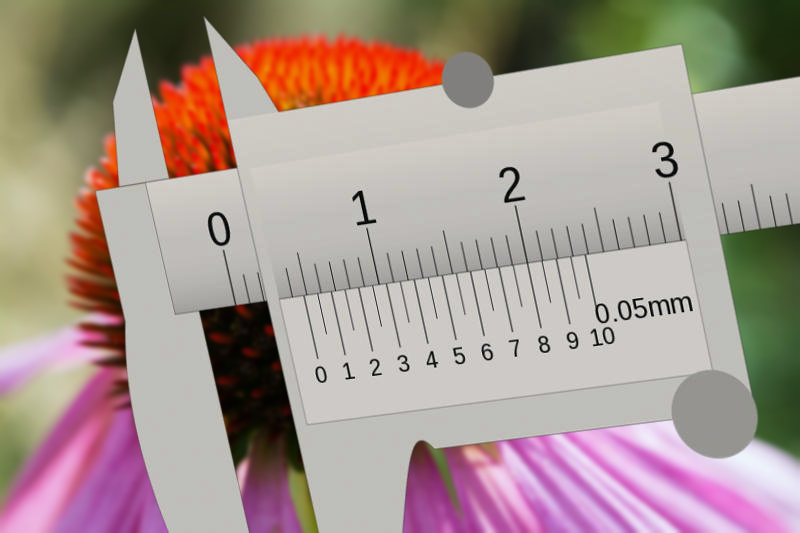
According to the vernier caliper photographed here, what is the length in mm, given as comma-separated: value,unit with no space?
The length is 4.8,mm
